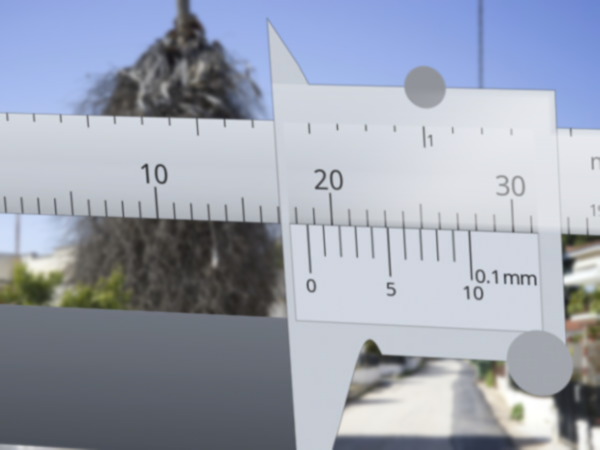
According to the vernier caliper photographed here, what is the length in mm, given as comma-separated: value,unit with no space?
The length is 18.6,mm
